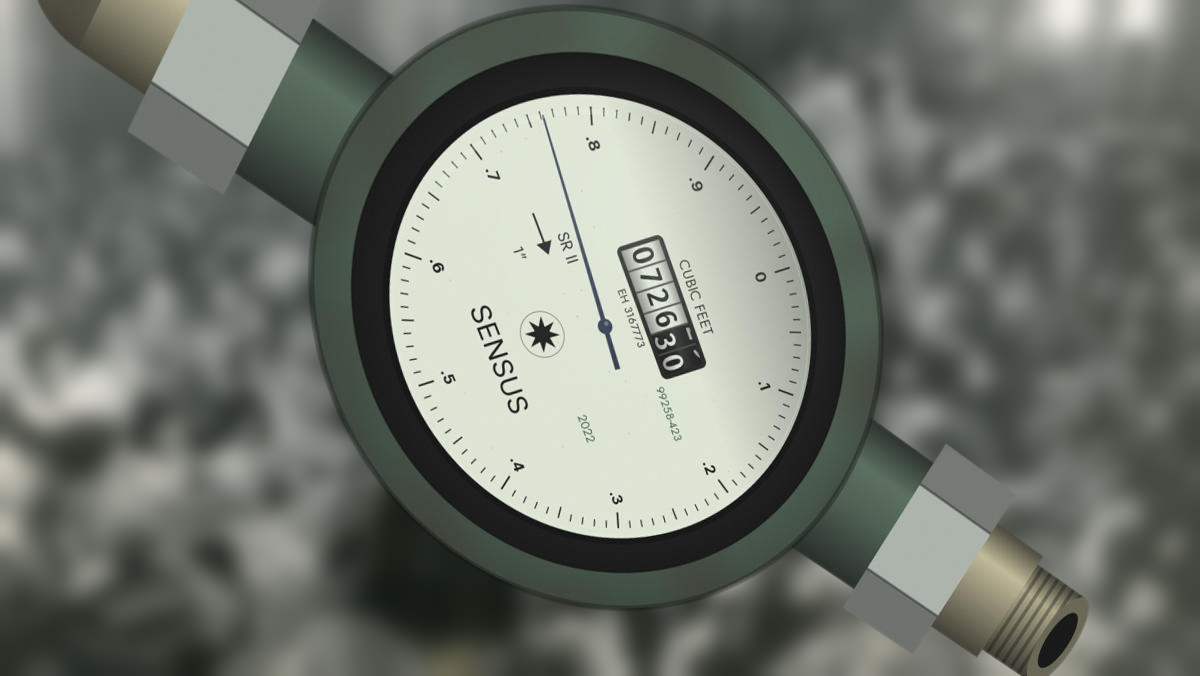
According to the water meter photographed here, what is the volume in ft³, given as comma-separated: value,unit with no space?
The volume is 72629.76,ft³
